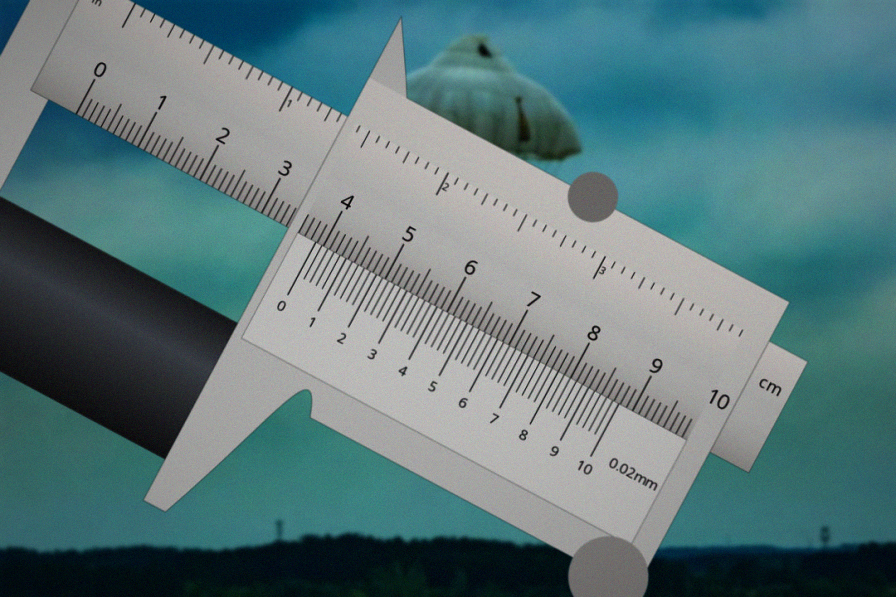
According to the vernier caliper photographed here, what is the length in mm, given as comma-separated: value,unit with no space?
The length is 38.8,mm
